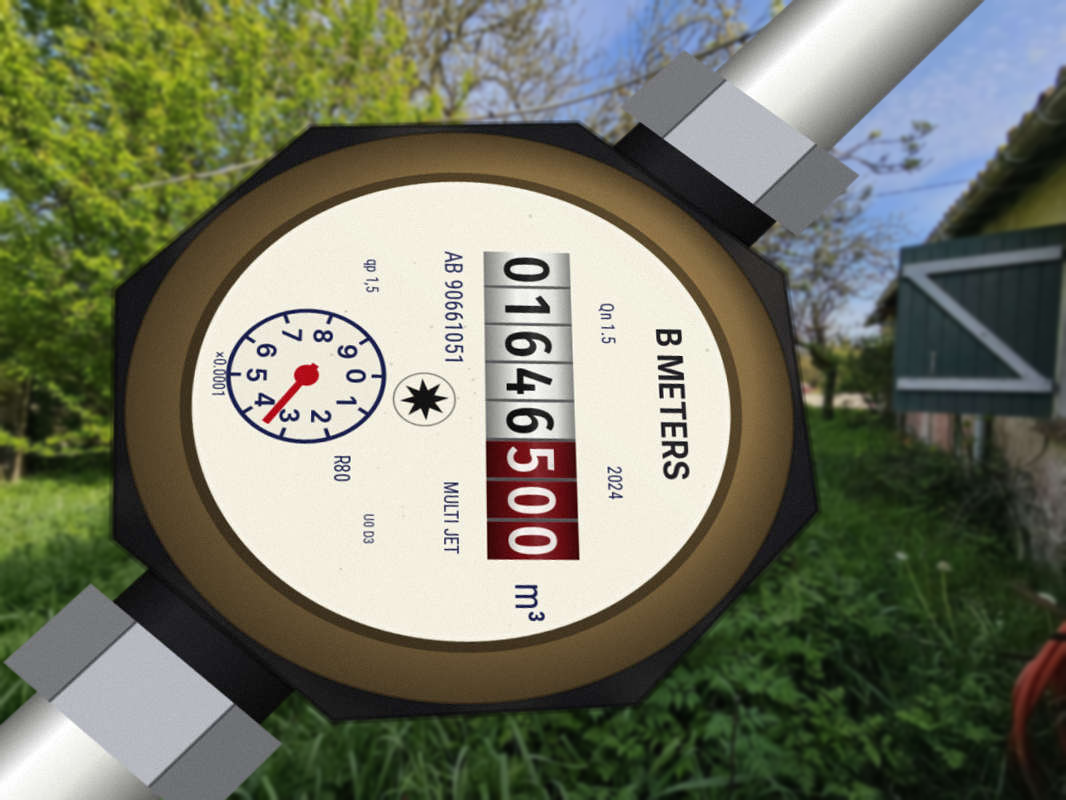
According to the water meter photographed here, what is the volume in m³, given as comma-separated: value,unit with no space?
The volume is 1646.5003,m³
